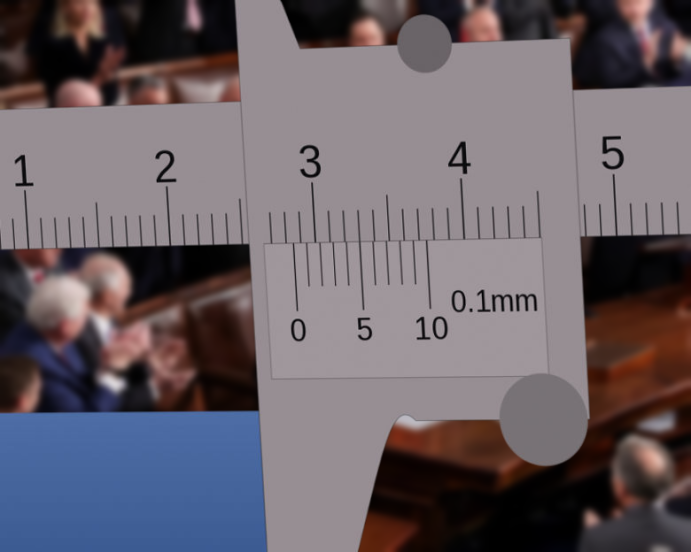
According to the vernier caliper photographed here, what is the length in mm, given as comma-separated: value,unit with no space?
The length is 28.5,mm
